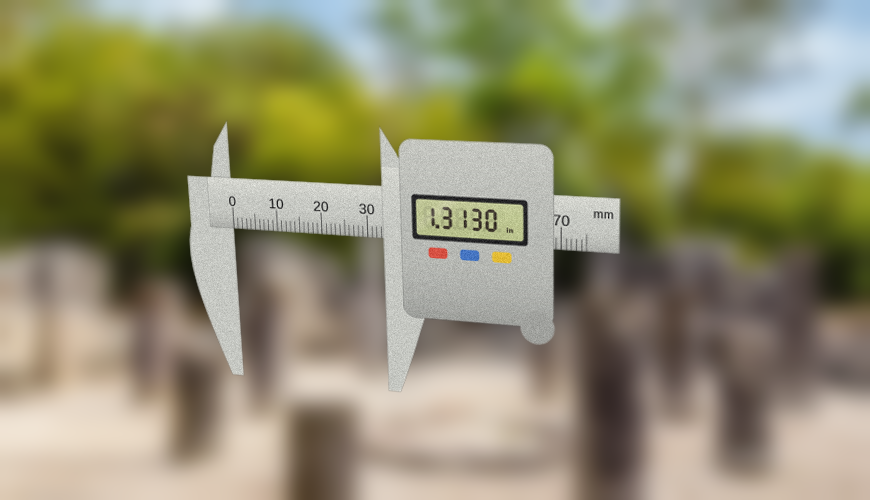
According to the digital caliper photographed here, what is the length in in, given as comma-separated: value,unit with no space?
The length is 1.3130,in
